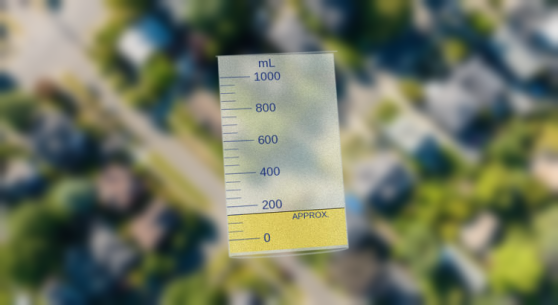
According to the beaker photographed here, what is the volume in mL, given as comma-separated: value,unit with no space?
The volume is 150,mL
